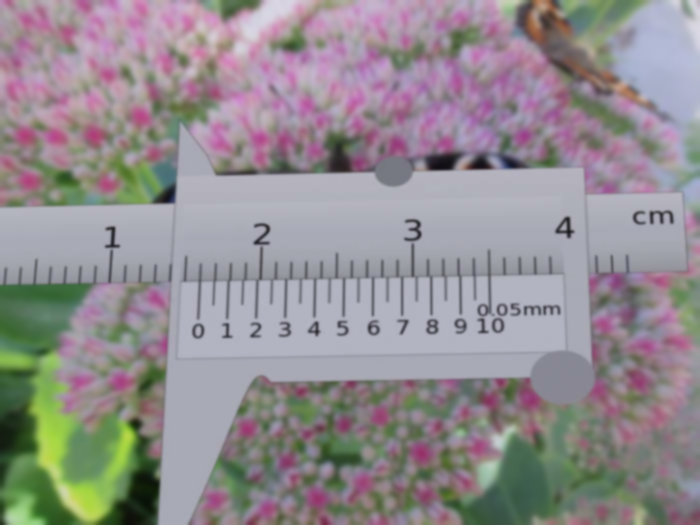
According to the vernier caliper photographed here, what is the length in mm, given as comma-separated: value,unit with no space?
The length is 16.0,mm
